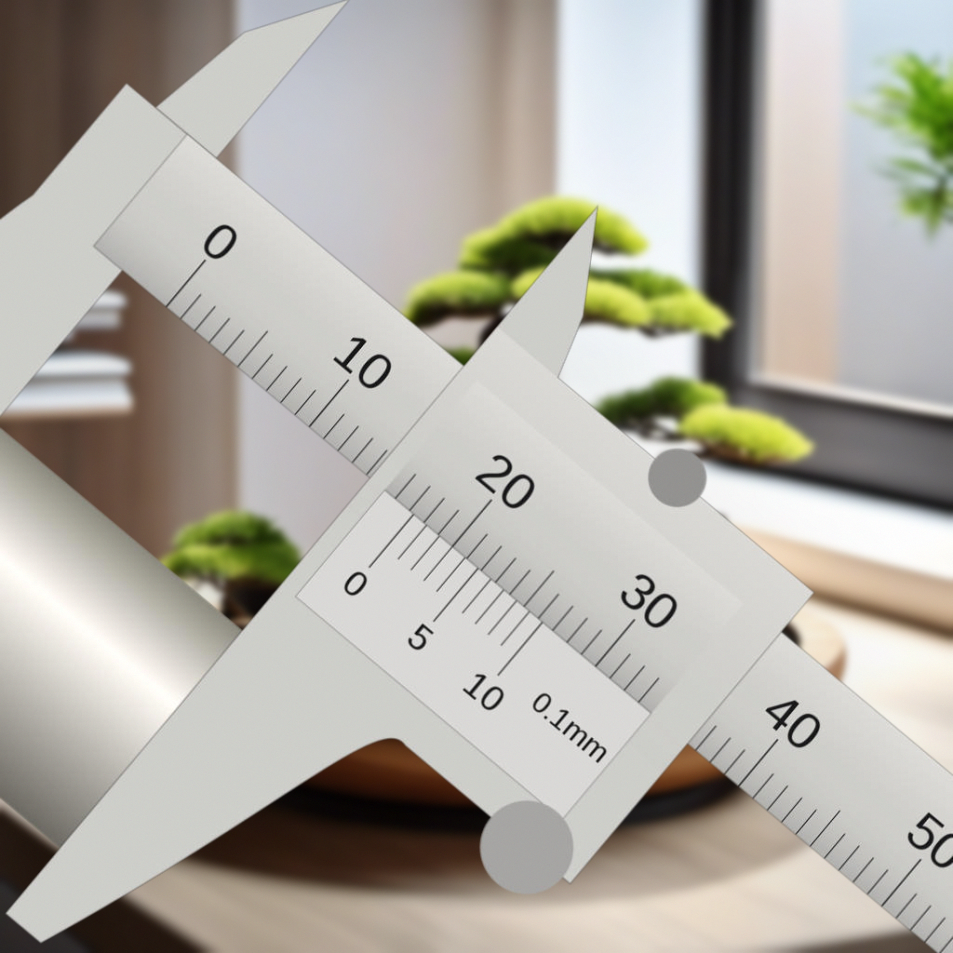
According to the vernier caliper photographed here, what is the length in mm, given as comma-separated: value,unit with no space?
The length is 17.3,mm
